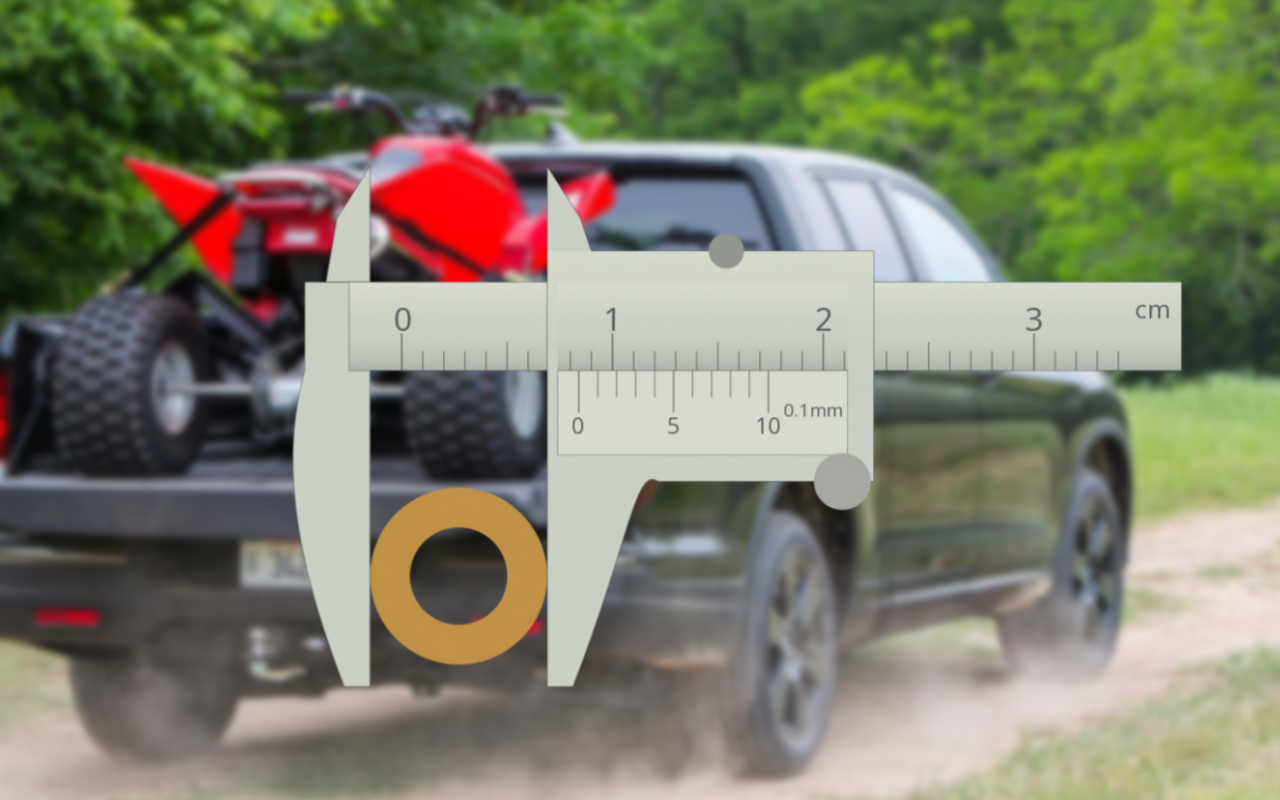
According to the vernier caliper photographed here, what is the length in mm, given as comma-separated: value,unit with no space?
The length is 8.4,mm
